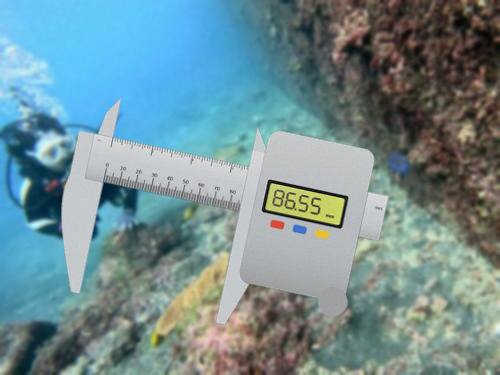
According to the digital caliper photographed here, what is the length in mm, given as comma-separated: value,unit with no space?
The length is 86.55,mm
